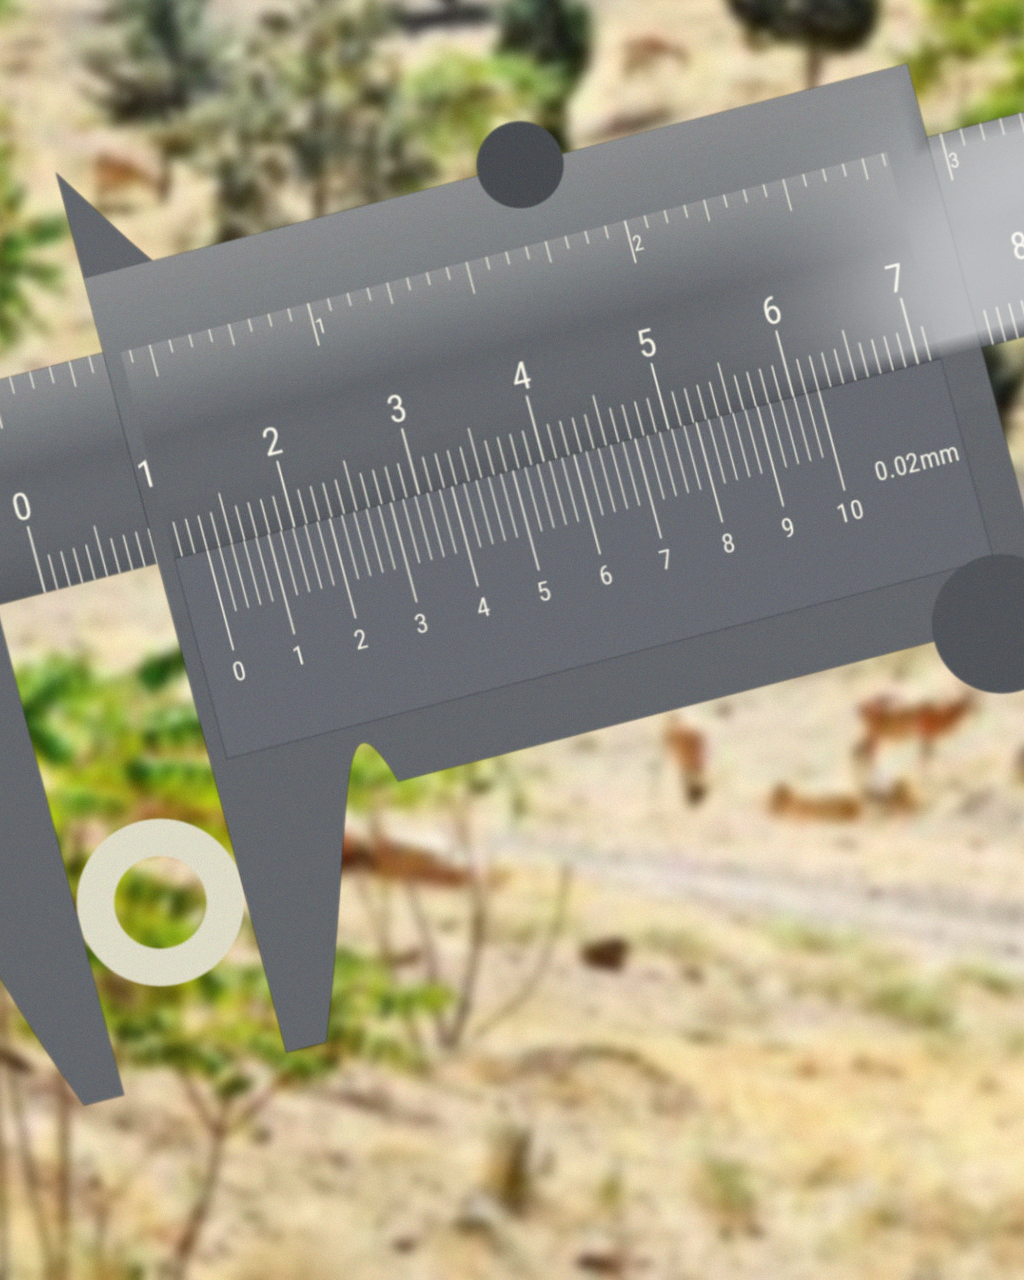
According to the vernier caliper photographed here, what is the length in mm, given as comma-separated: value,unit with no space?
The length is 13.0,mm
